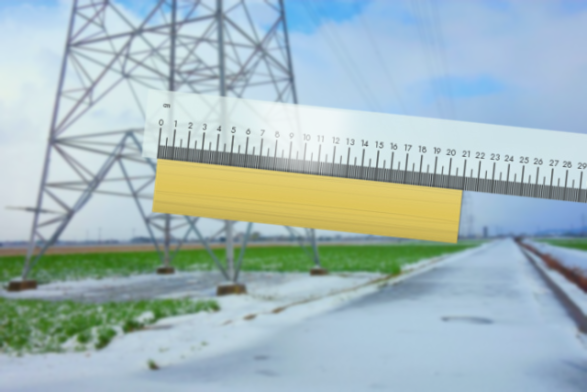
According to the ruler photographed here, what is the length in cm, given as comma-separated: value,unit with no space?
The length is 21,cm
